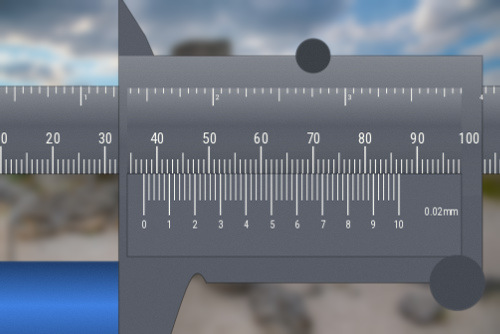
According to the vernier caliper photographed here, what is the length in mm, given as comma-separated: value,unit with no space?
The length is 37.5,mm
